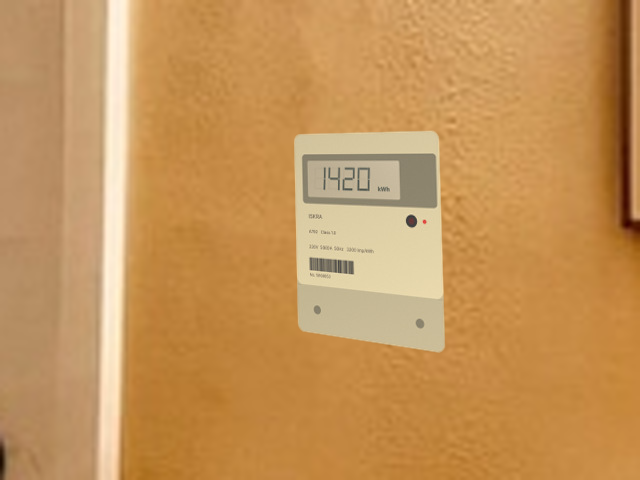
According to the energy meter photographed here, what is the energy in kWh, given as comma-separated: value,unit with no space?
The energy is 1420,kWh
